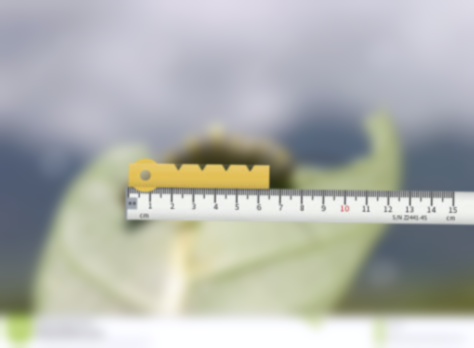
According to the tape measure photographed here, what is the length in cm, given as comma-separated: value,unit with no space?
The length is 6.5,cm
